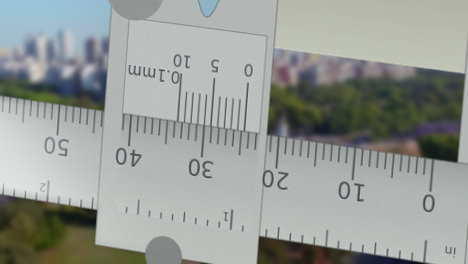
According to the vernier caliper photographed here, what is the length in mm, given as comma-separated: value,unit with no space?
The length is 24.6,mm
